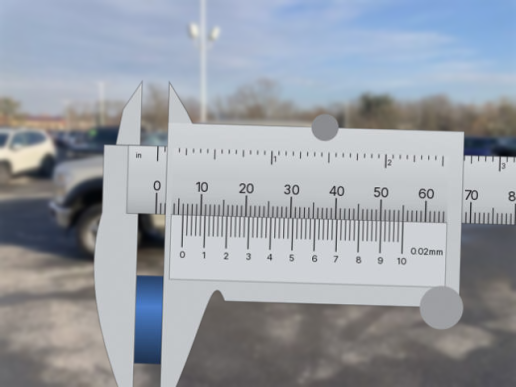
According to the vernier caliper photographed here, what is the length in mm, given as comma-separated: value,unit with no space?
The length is 6.0,mm
